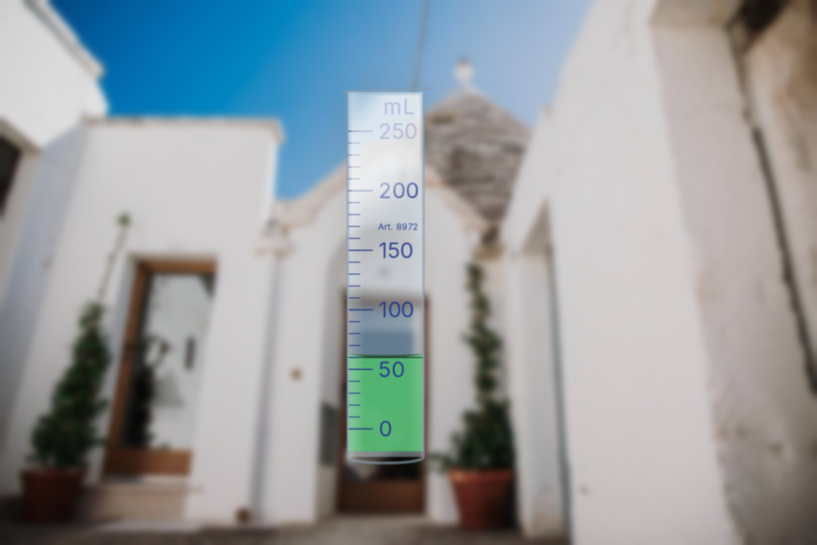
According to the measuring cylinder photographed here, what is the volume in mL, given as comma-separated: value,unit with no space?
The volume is 60,mL
